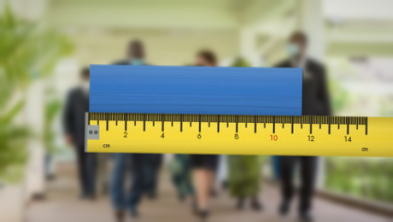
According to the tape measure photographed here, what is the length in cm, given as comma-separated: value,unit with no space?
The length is 11.5,cm
